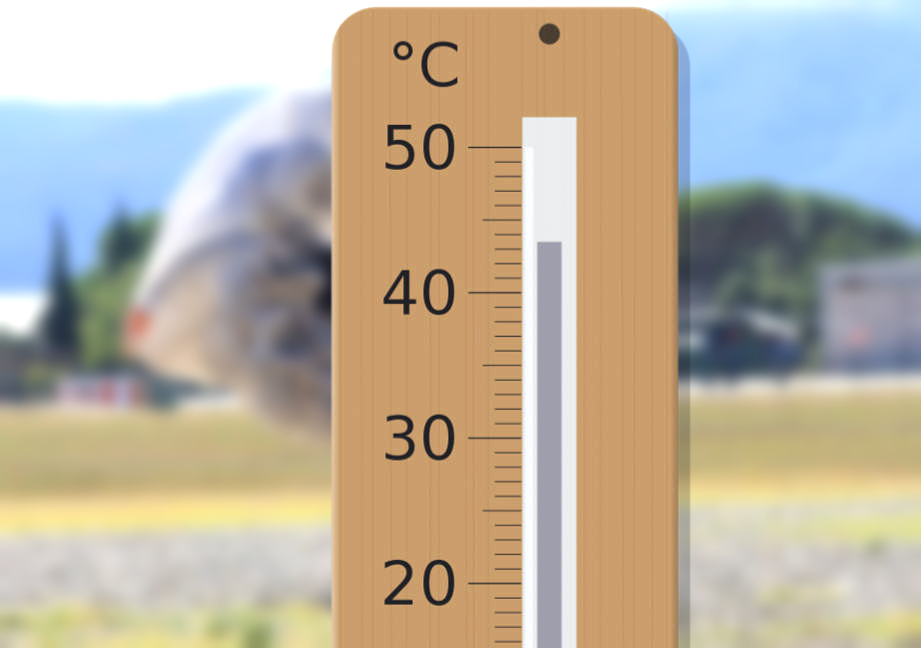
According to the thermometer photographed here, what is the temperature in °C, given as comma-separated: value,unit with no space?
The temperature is 43.5,°C
